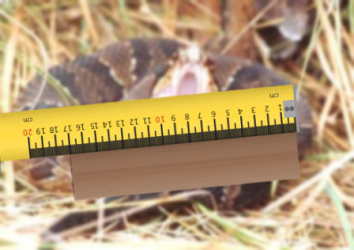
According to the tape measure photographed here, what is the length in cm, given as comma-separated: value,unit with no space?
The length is 17,cm
